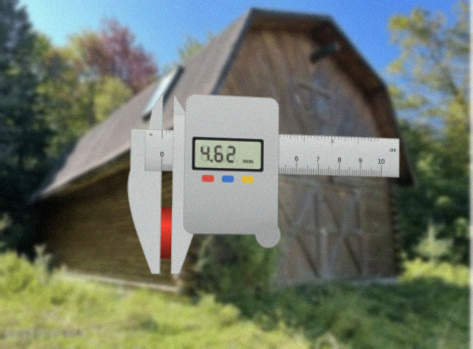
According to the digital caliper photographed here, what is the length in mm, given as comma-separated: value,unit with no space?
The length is 4.62,mm
